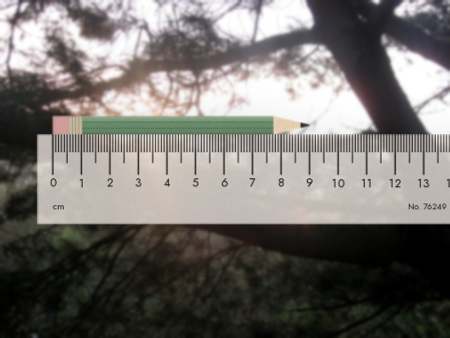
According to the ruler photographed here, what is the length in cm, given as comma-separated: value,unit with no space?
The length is 9,cm
